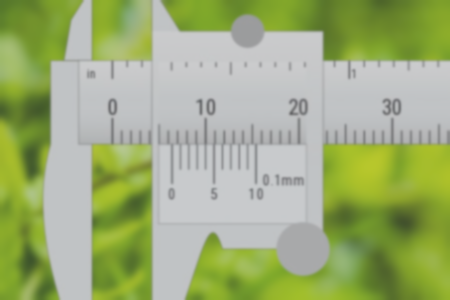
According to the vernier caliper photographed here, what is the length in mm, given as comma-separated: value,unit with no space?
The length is 6.4,mm
